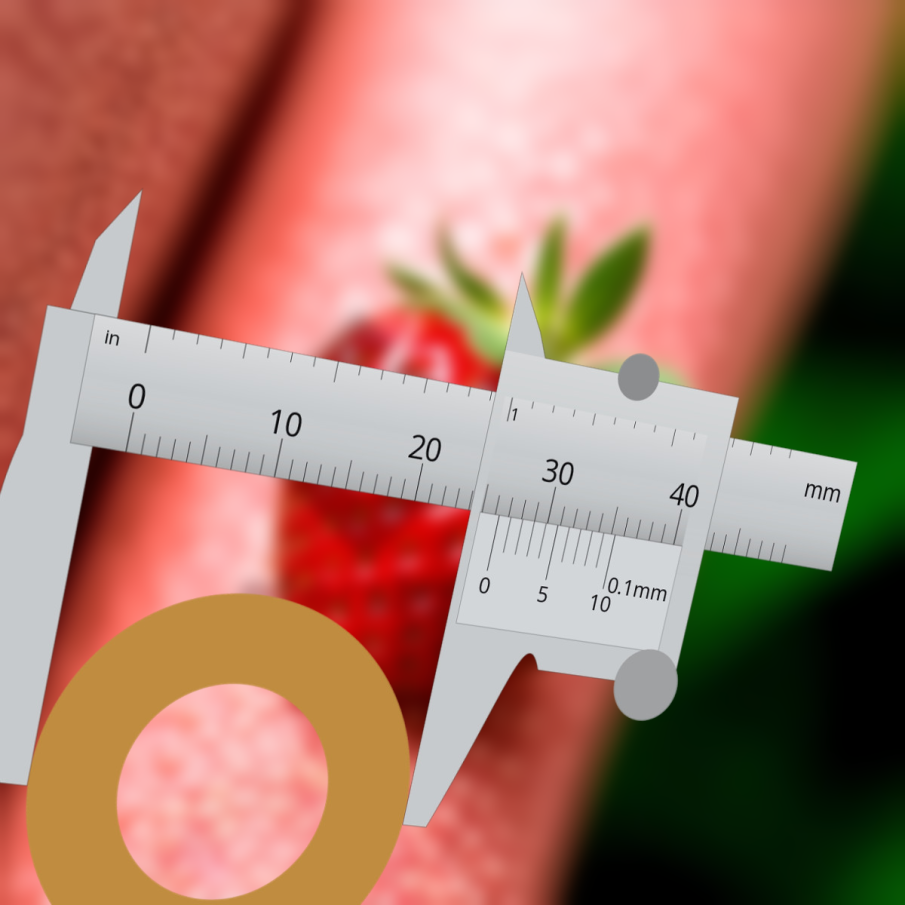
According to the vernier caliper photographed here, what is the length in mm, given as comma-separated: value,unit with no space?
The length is 26.3,mm
